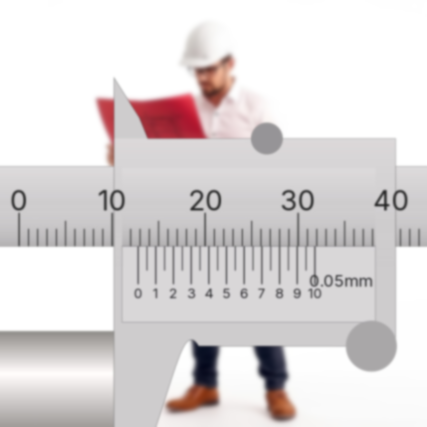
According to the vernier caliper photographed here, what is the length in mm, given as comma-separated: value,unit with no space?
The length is 12.8,mm
